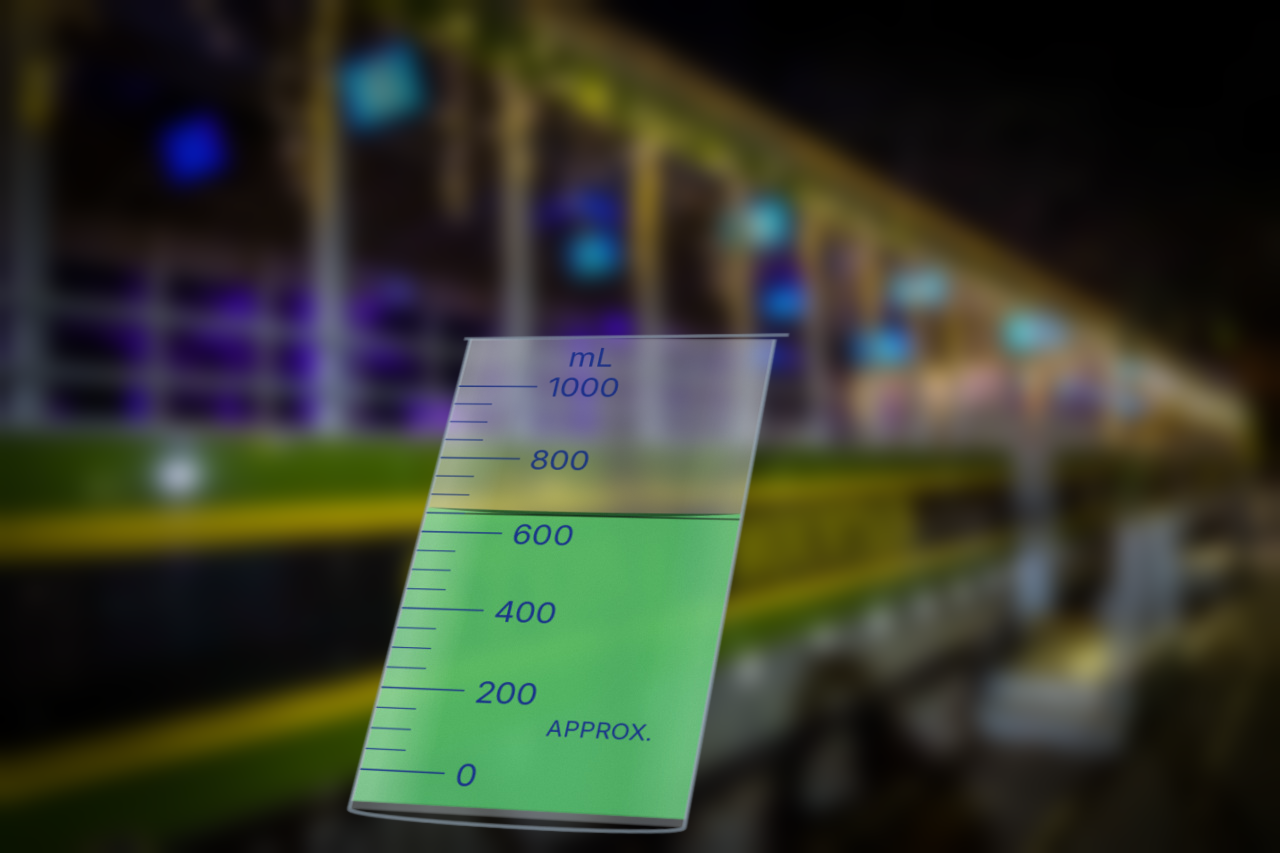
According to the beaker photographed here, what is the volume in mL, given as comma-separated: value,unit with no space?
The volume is 650,mL
